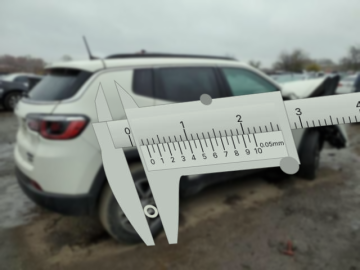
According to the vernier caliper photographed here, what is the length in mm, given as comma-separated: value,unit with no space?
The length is 2.6,mm
